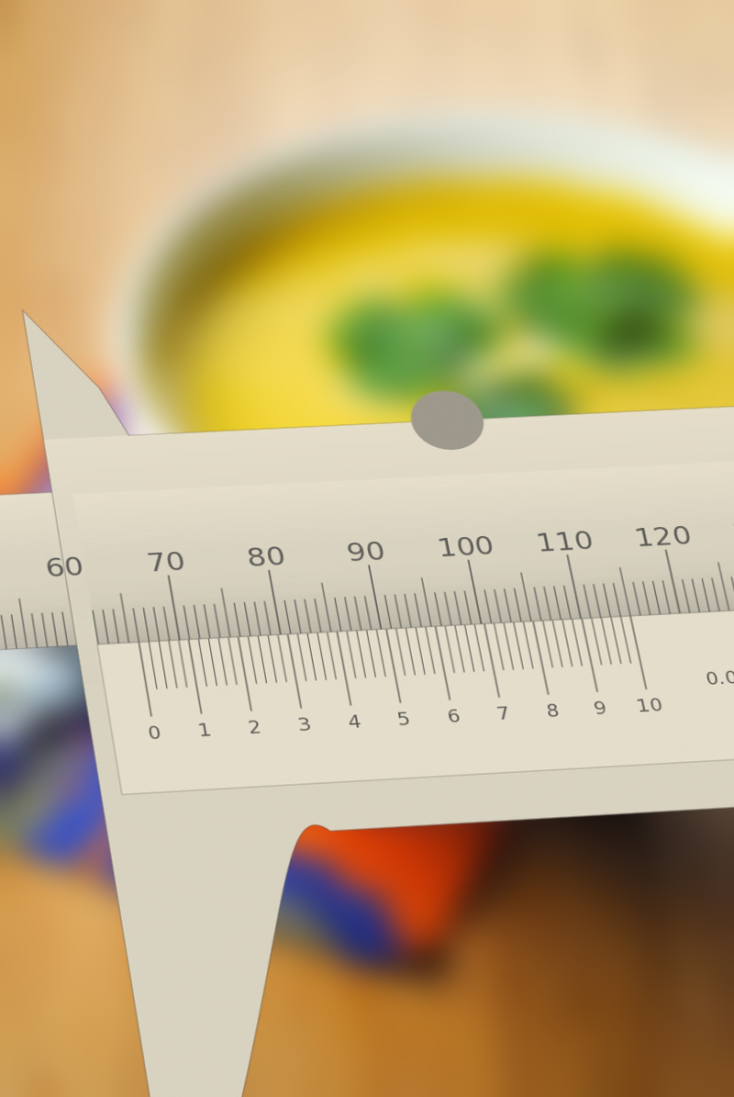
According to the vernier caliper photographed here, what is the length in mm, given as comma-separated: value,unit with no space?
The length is 66.0,mm
